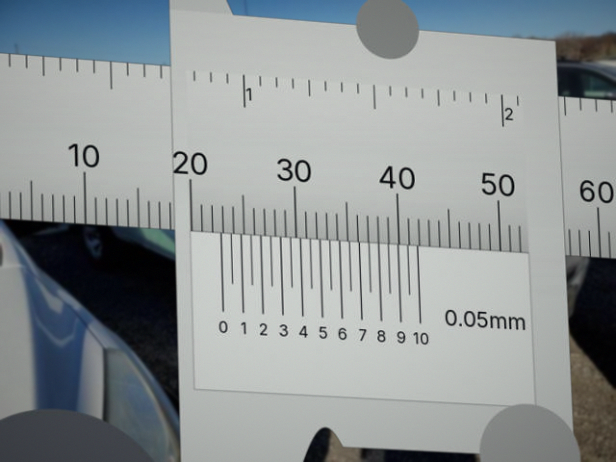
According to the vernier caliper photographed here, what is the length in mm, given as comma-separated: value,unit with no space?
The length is 22.8,mm
